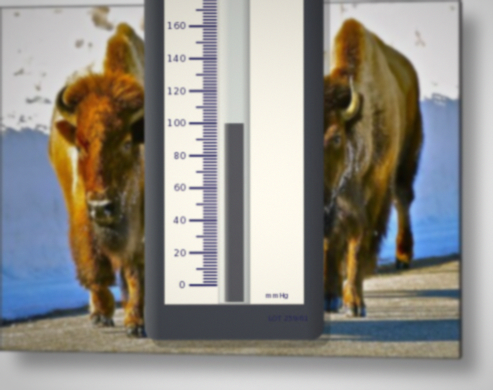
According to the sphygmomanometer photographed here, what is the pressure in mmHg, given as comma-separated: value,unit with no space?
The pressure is 100,mmHg
